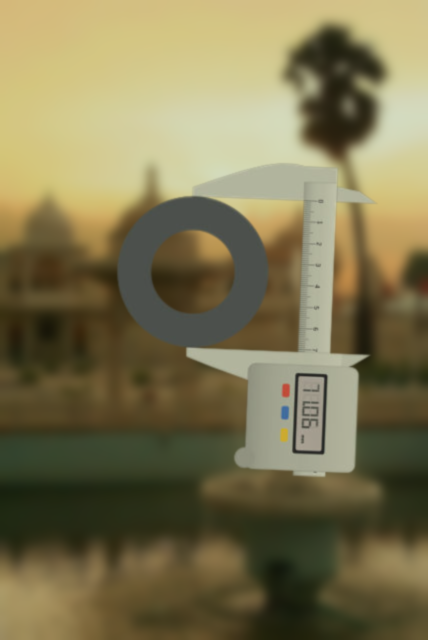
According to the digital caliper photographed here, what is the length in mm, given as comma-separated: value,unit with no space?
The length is 71.06,mm
